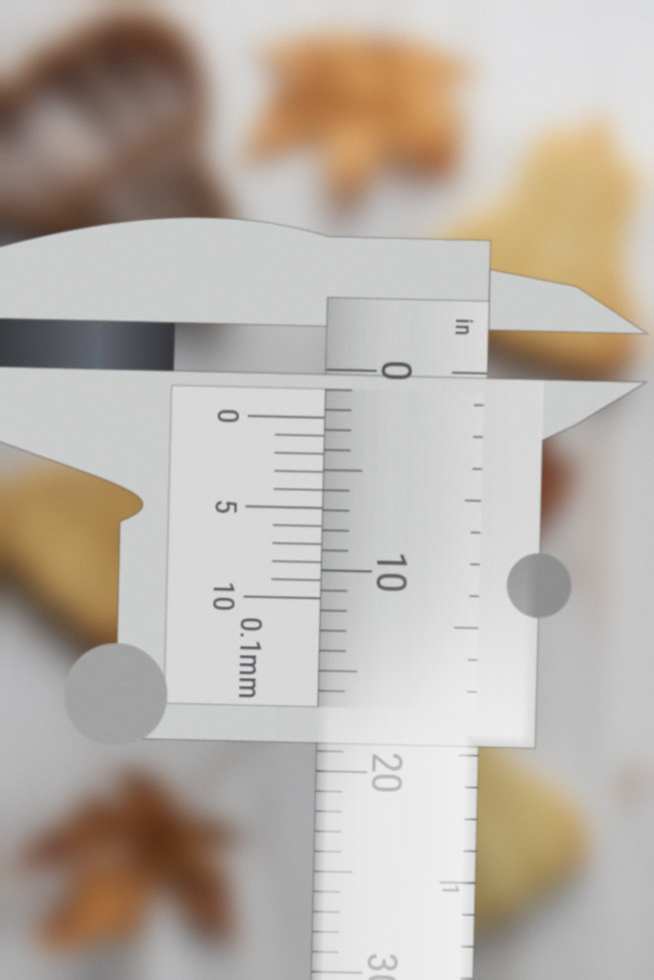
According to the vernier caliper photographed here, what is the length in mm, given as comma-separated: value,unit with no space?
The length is 2.4,mm
